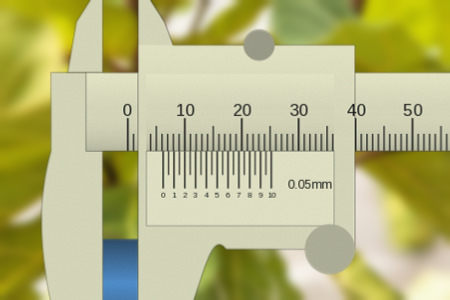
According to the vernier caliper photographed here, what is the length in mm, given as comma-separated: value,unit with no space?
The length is 6.2,mm
